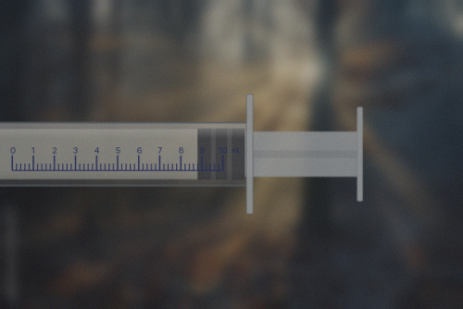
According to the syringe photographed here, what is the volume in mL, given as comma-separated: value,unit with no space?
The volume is 8.8,mL
